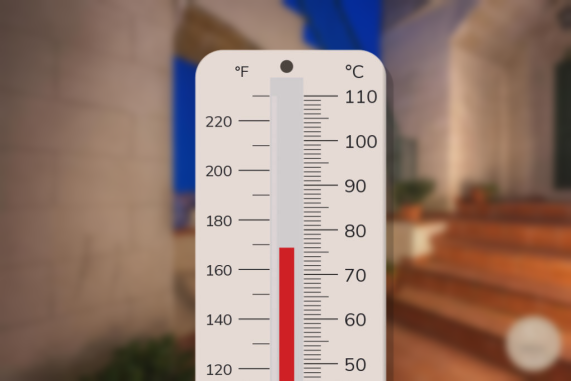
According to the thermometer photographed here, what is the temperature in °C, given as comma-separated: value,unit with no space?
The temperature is 76,°C
